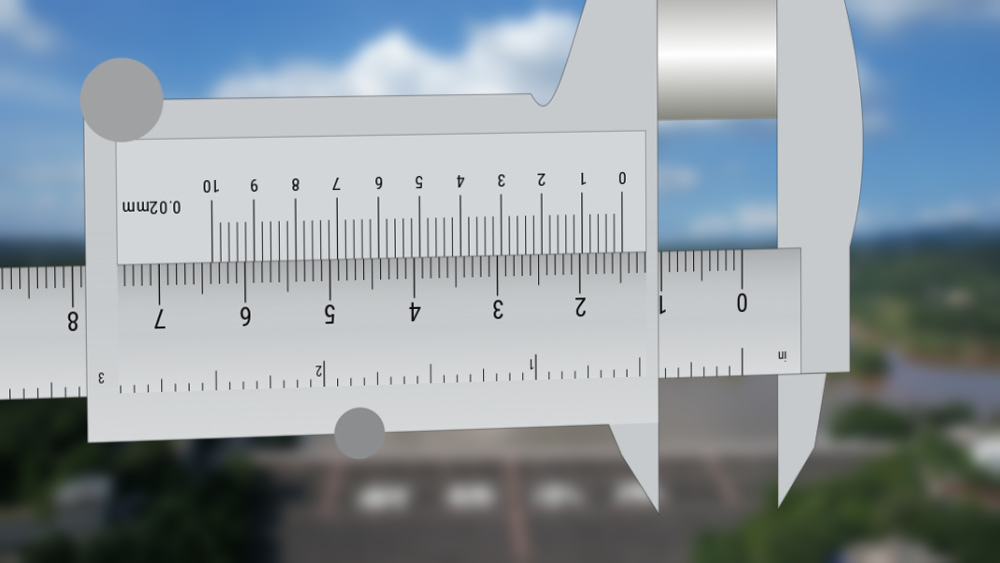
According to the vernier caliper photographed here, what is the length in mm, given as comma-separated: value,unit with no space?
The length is 14.8,mm
